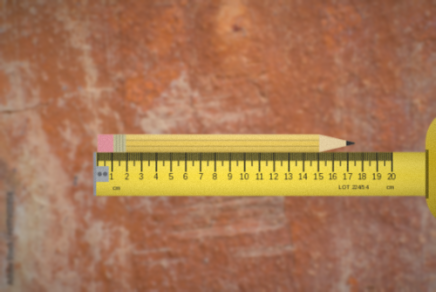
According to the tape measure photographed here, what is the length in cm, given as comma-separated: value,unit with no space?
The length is 17.5,cm
